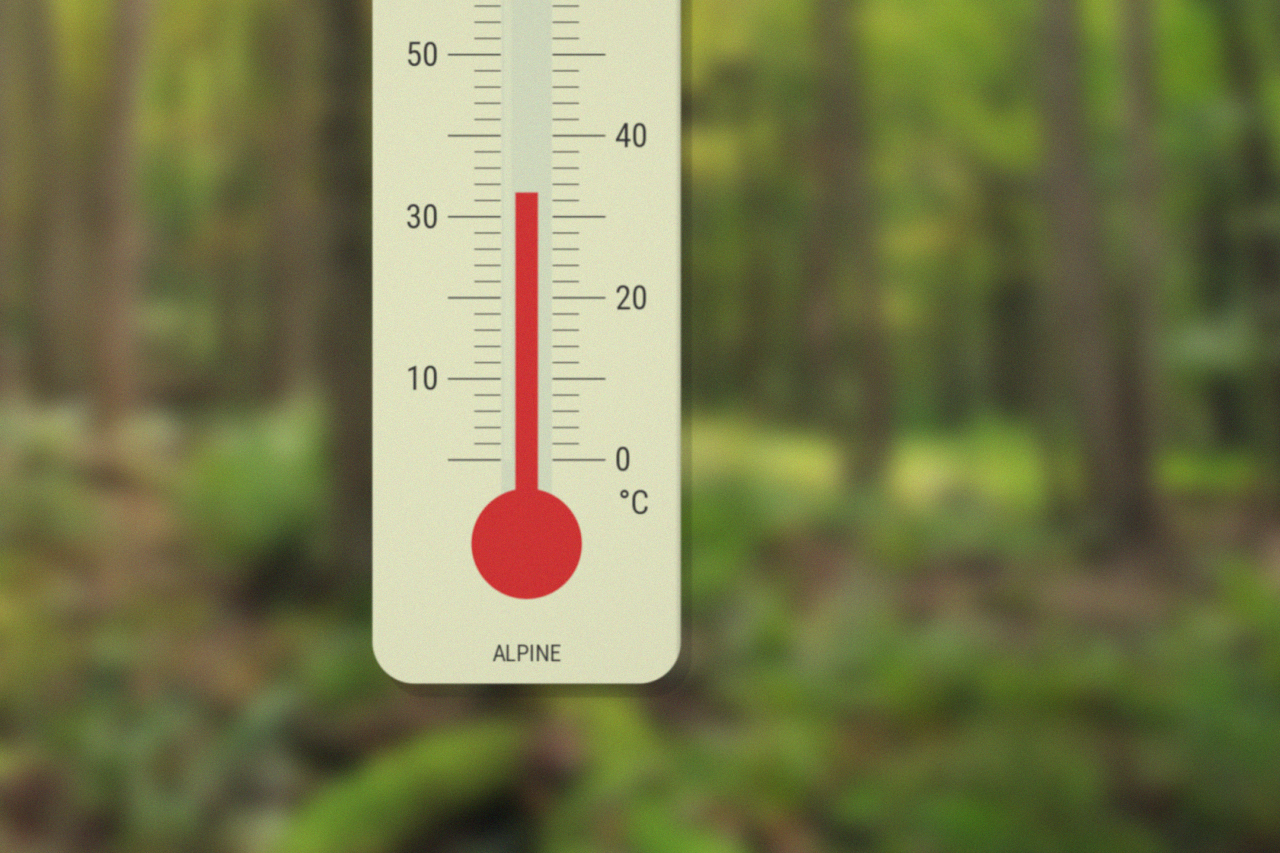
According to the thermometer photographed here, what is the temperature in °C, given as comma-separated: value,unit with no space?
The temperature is 33,°C
